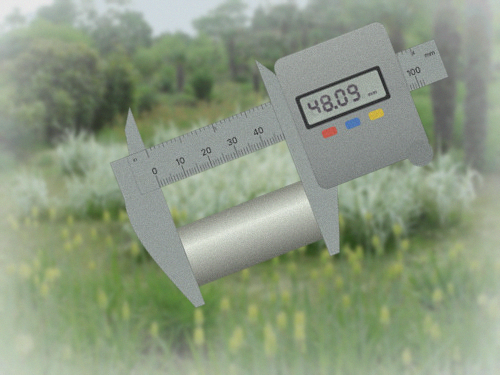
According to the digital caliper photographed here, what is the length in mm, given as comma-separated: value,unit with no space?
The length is 48.09,mm
